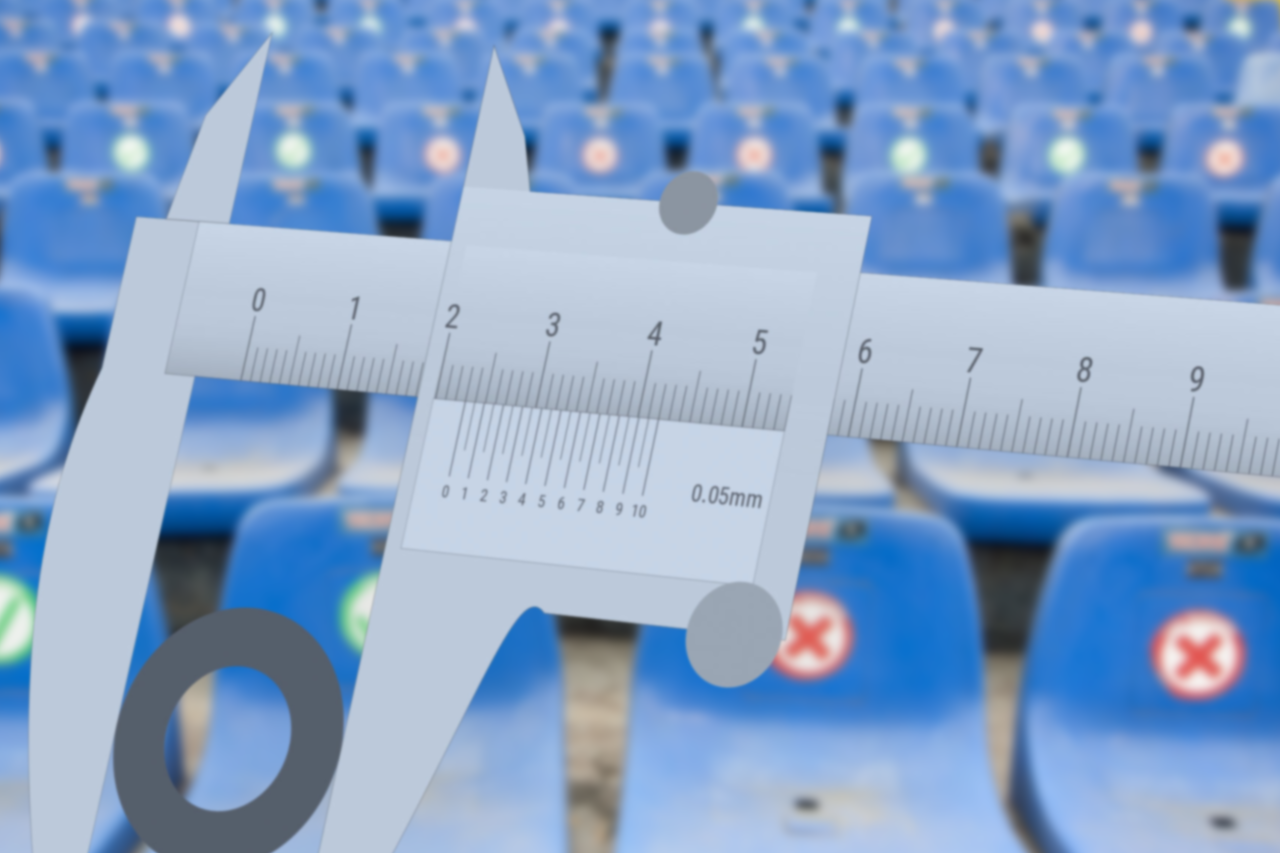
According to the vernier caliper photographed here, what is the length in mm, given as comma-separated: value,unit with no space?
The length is 23.0,mm
